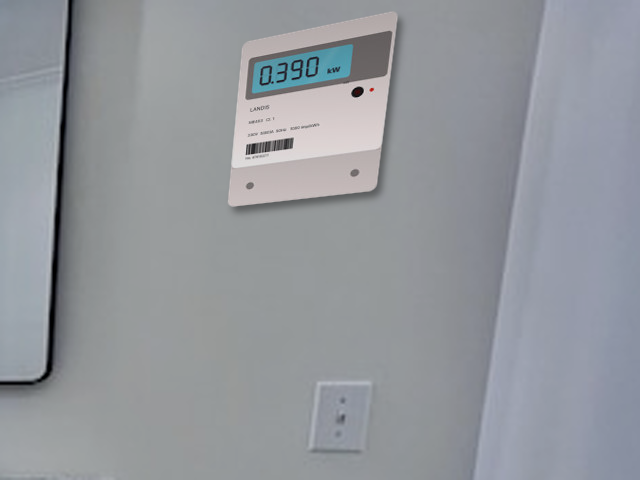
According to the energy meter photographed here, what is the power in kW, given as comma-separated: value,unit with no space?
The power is 0.390,kW
